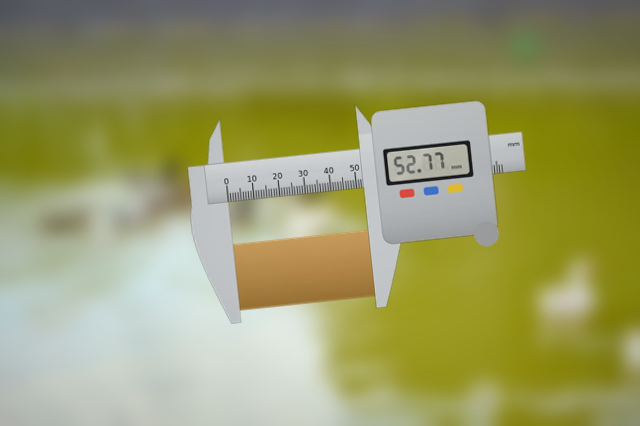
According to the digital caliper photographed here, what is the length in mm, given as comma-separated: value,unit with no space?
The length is 52.77,mm
